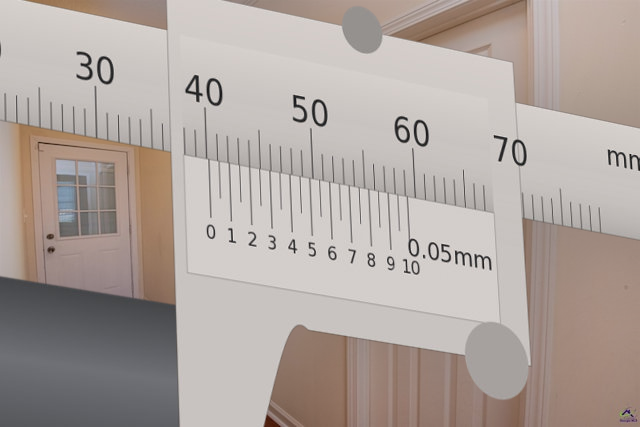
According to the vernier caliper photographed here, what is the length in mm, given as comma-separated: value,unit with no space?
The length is 40.2,mm
